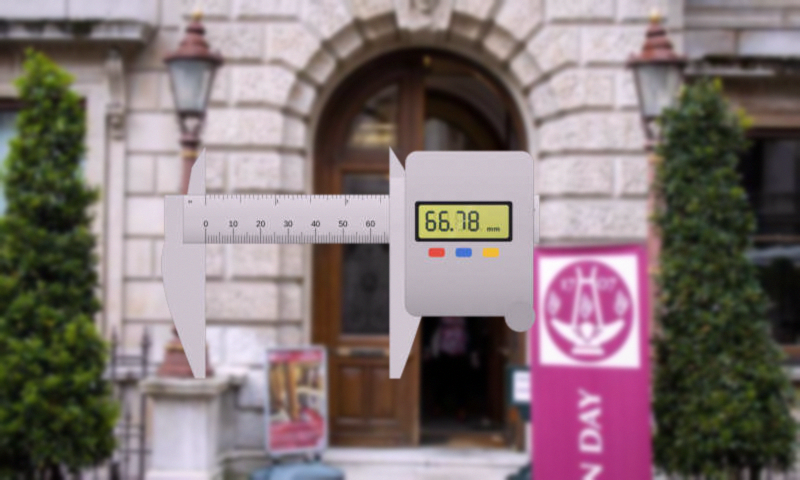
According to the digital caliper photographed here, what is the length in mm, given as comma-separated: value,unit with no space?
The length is 66.78,mm
